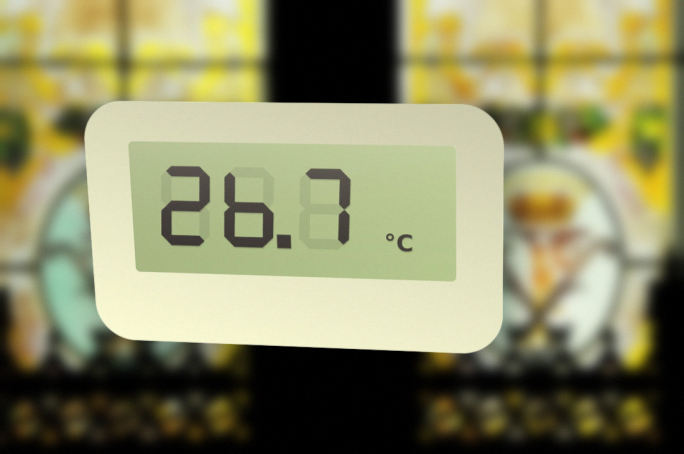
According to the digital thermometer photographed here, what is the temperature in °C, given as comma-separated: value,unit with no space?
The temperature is 26.7,°C
